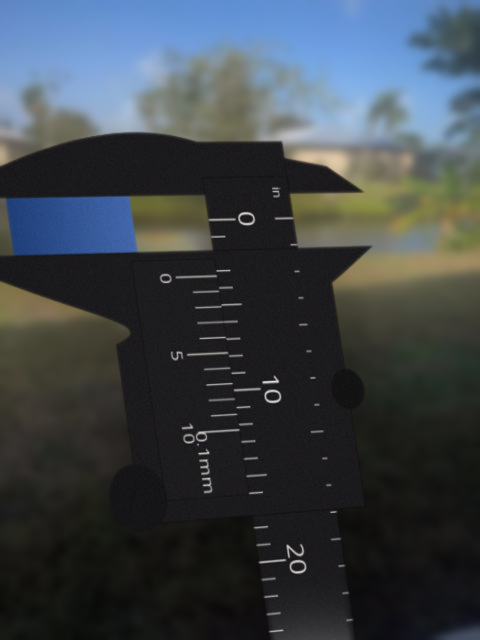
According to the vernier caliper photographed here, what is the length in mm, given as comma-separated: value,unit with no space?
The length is 3.3,mm
